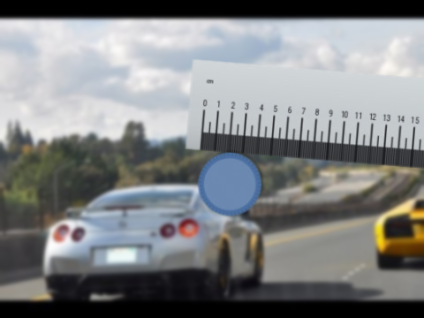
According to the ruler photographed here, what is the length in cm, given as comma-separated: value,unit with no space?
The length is 4.5,cm
